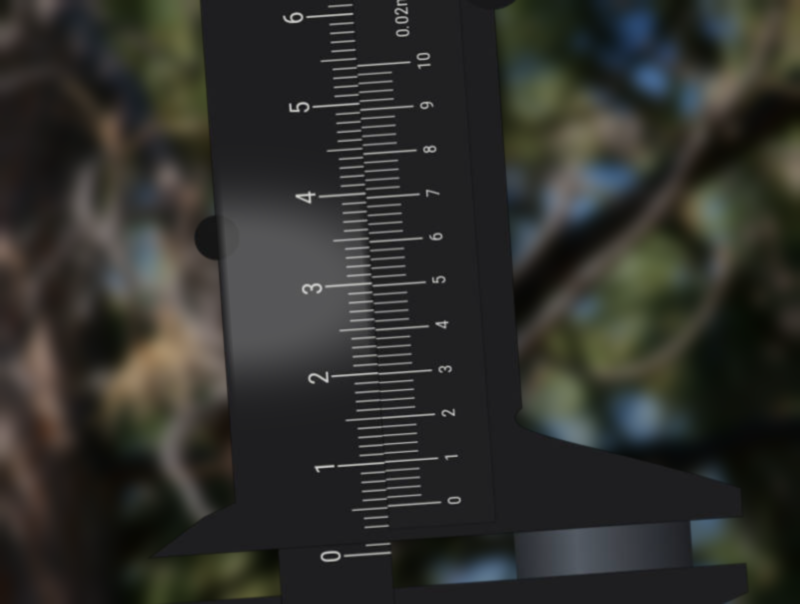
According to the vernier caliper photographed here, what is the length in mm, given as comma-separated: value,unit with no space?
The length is 5.2,mm
